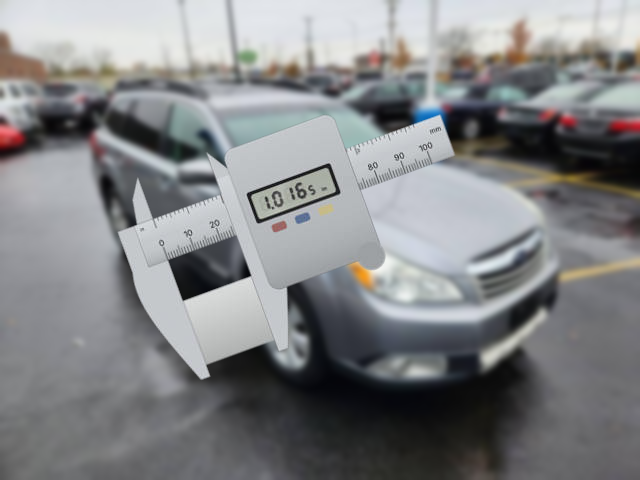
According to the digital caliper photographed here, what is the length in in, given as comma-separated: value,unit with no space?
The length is 1.0165,in
